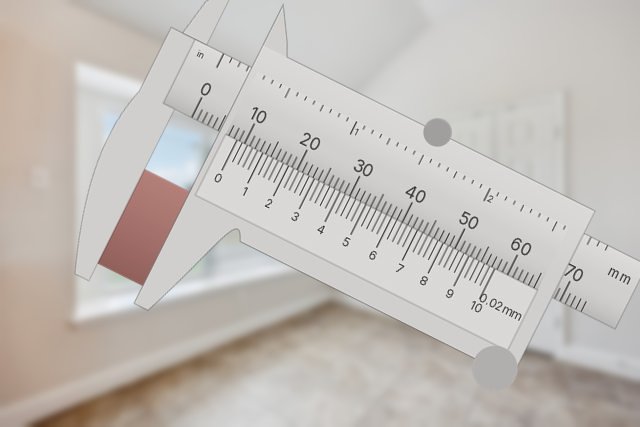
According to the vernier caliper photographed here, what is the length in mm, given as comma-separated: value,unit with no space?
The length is 8.6,mm
